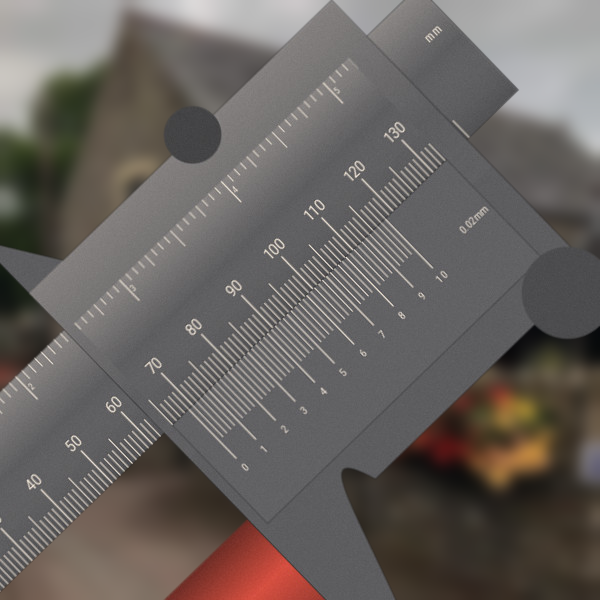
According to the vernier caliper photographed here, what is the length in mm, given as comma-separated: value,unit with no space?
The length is 69.0,mm
